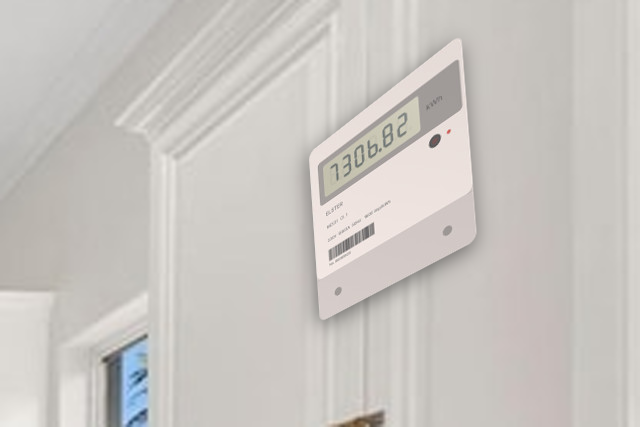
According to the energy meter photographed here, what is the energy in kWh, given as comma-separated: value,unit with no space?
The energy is 7306.82,kWh
